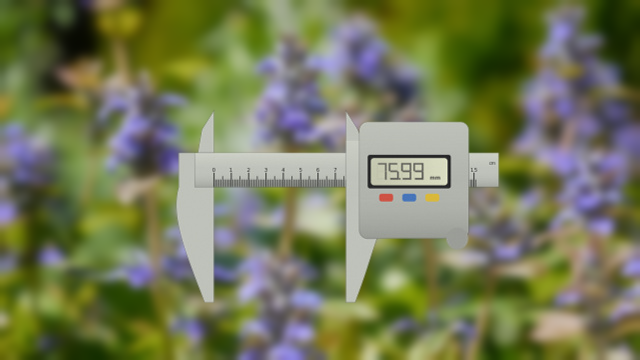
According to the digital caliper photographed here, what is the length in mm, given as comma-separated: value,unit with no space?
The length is 75.99,mm
